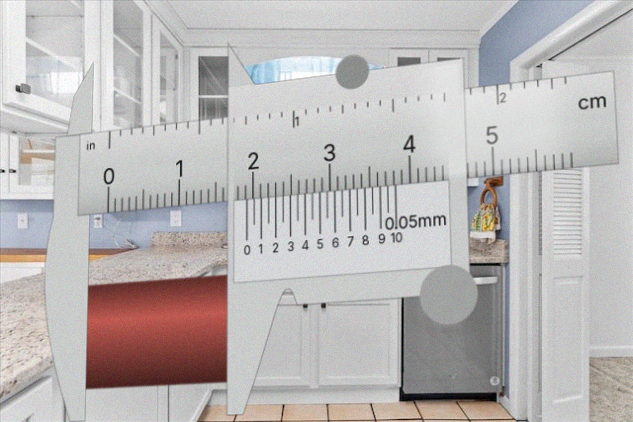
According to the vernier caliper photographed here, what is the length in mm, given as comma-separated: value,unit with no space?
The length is 19.2,mm
